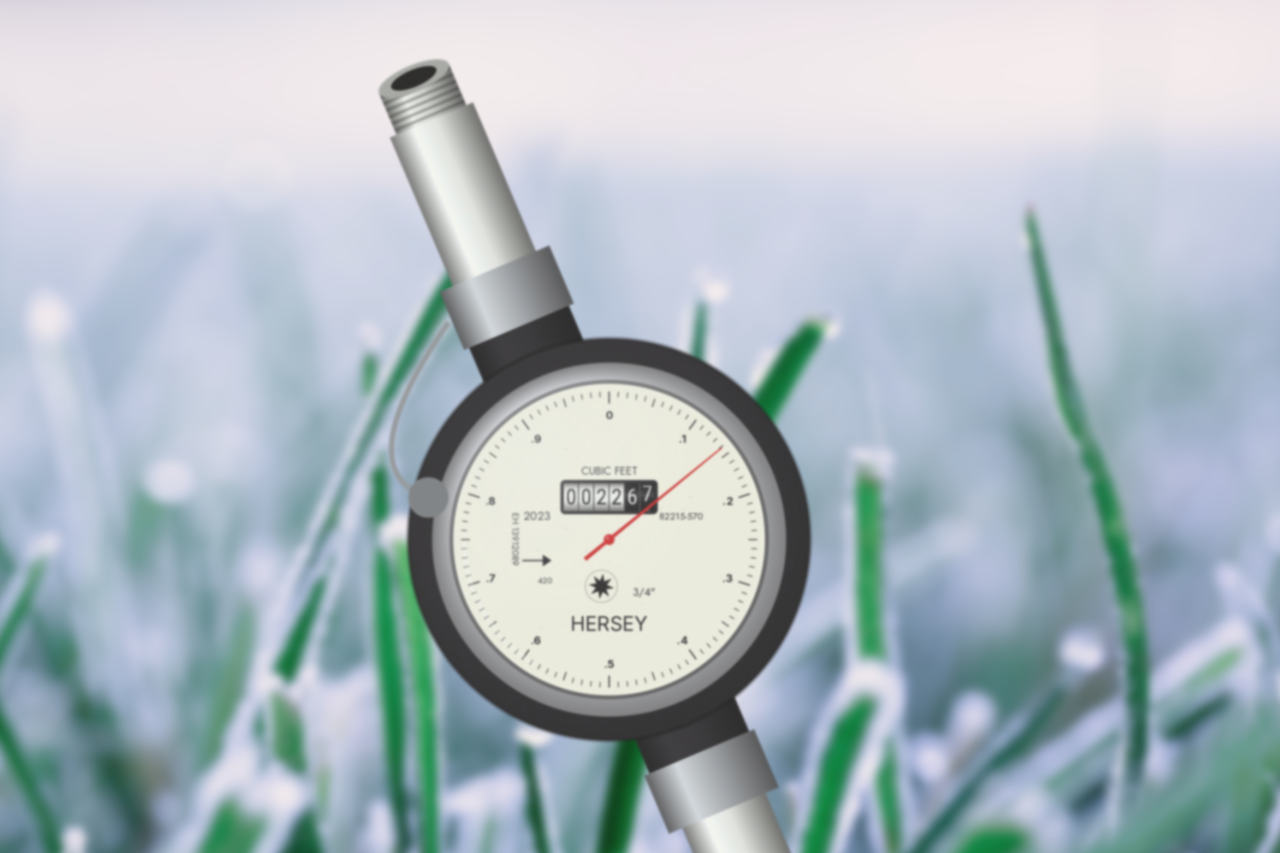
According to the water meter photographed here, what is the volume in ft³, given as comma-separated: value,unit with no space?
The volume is 2267.14,ft³
